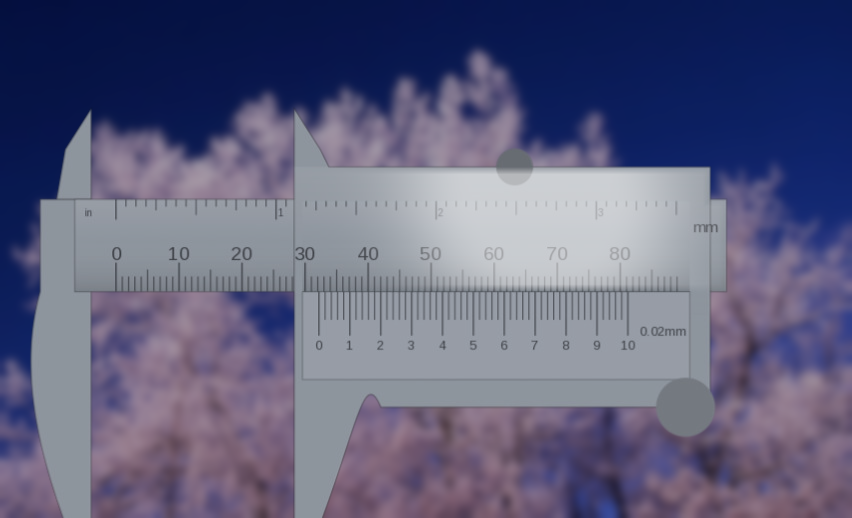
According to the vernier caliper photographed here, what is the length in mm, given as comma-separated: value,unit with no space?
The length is 32.2,mm
